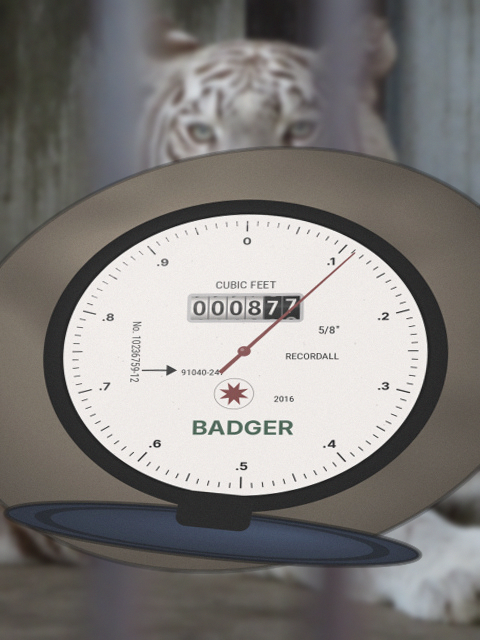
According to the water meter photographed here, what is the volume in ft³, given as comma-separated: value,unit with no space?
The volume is 877.11,ft³
